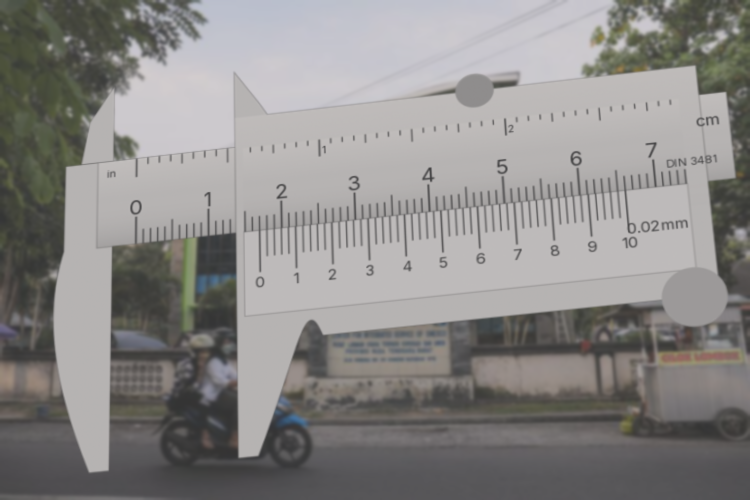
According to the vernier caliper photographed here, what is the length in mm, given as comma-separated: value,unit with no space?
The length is 17.0,mm
